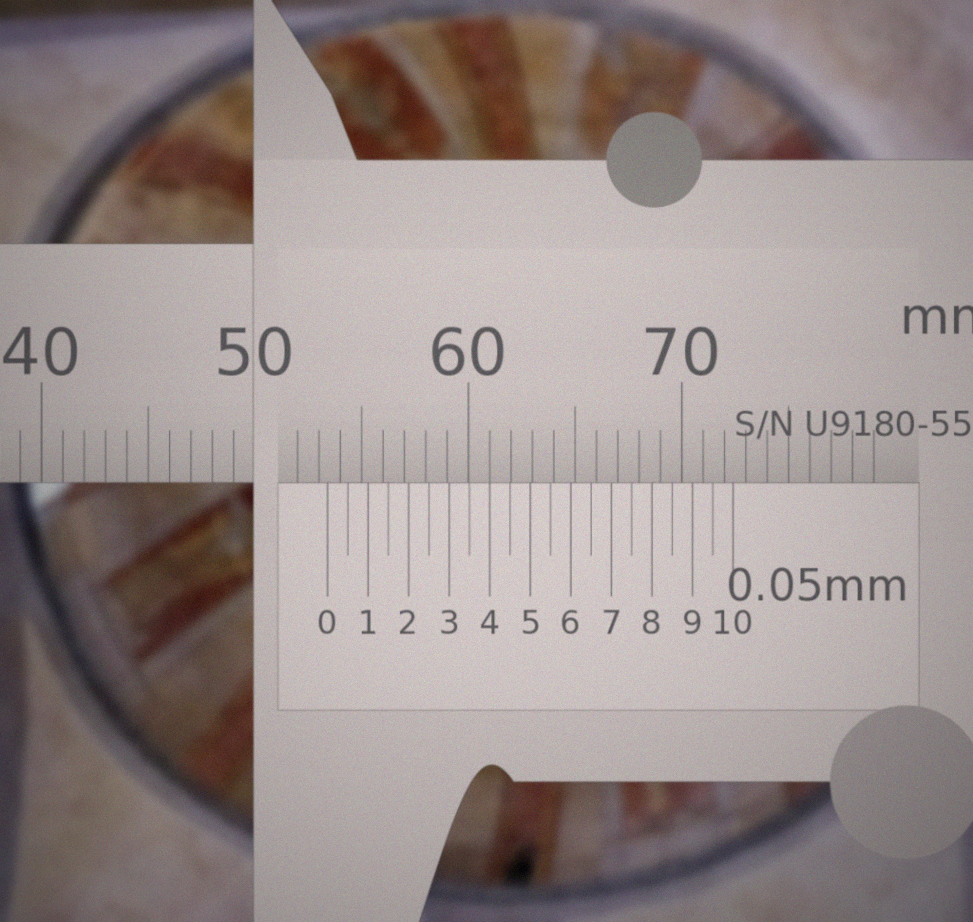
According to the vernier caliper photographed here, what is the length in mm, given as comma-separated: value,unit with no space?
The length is 53.4,mm
